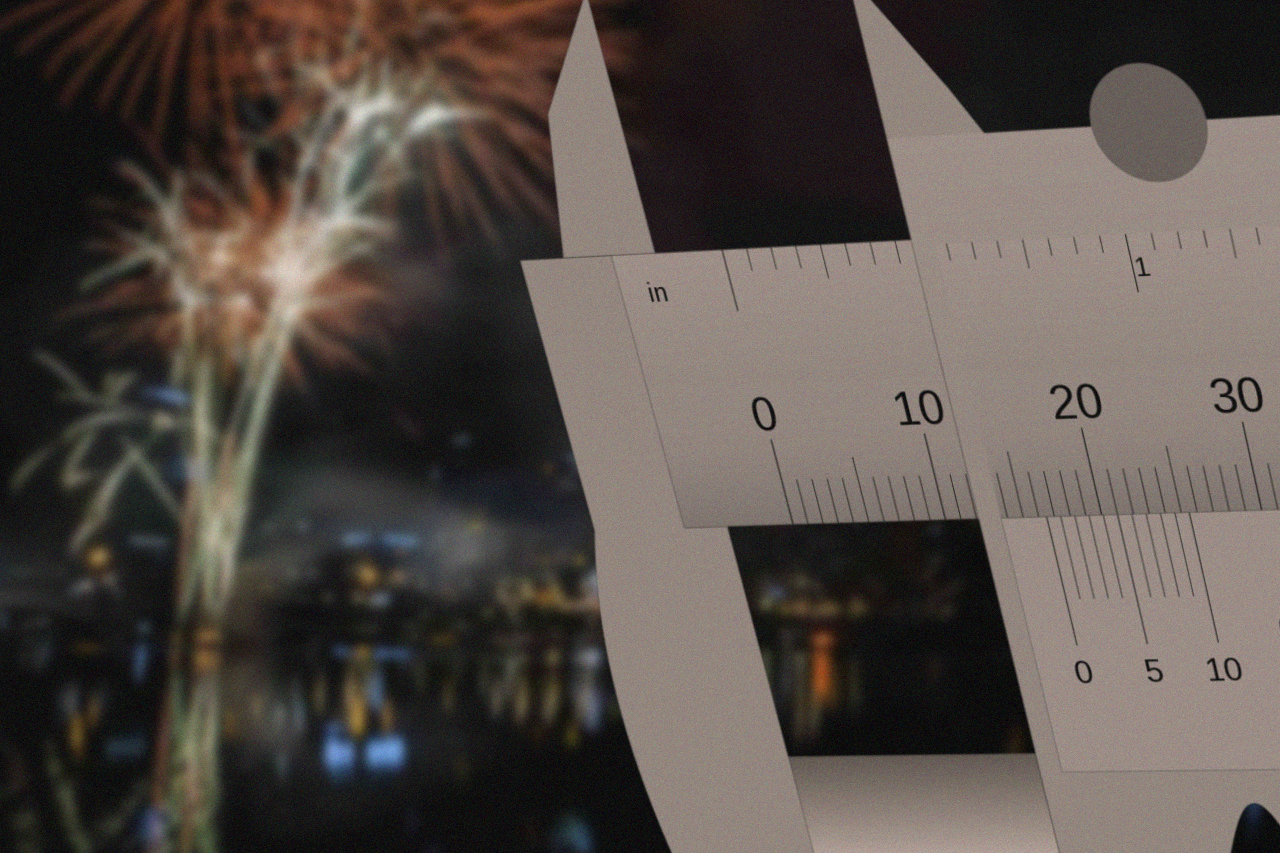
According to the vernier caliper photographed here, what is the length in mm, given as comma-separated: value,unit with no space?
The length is 16.5,mm
